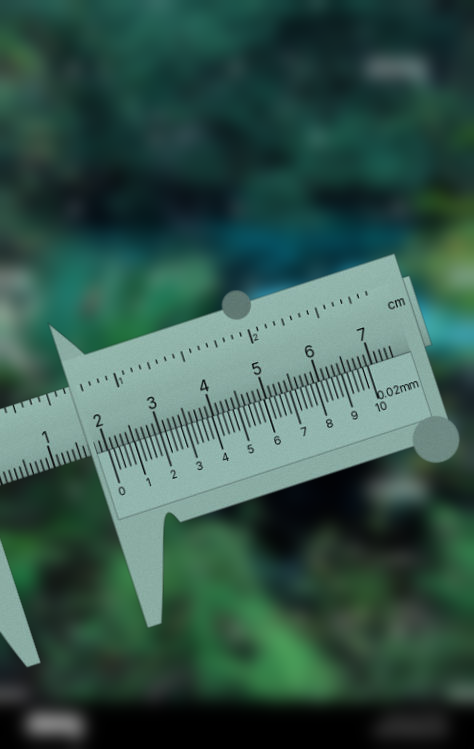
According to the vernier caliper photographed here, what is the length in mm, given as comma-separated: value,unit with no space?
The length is 20.2,mm
